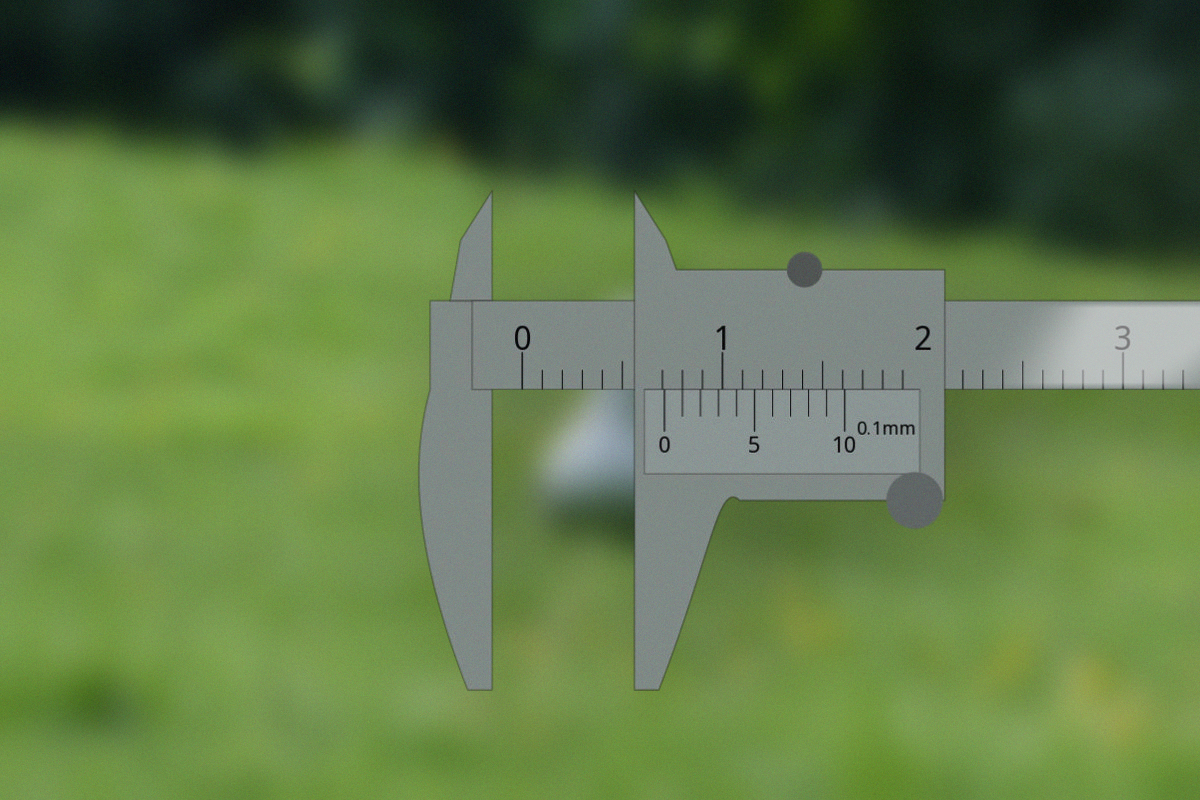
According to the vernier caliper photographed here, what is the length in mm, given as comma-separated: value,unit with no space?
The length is 7.1,mm
